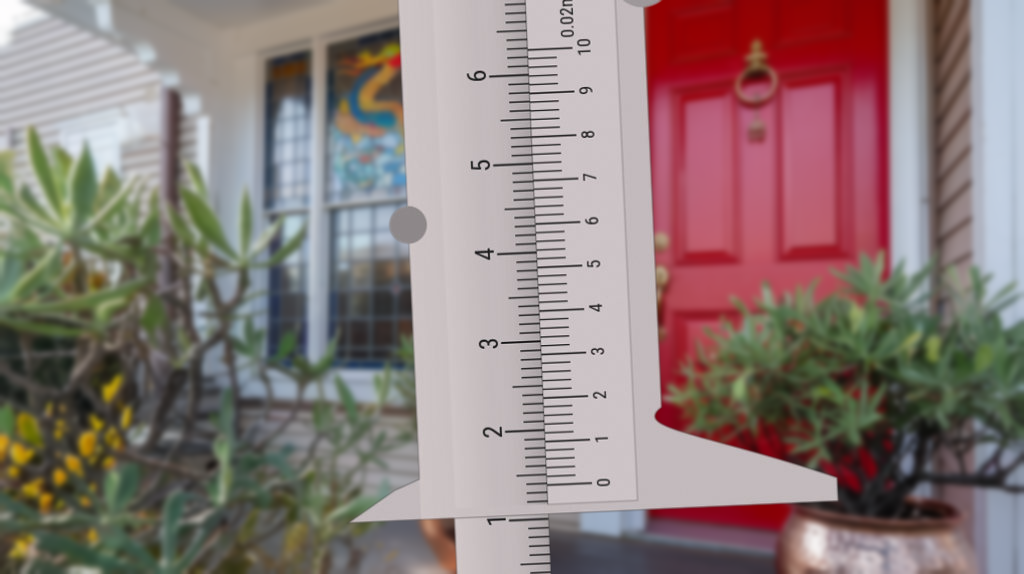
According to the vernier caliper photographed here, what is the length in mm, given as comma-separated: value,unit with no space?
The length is 13.8,mm
